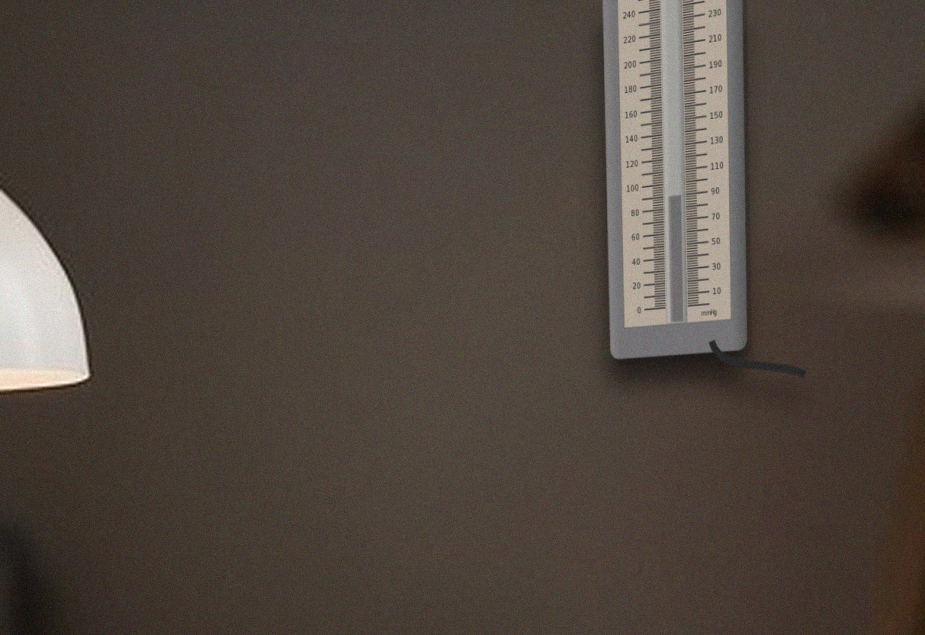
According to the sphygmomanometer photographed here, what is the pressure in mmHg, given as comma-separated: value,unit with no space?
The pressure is 90,mmHg
